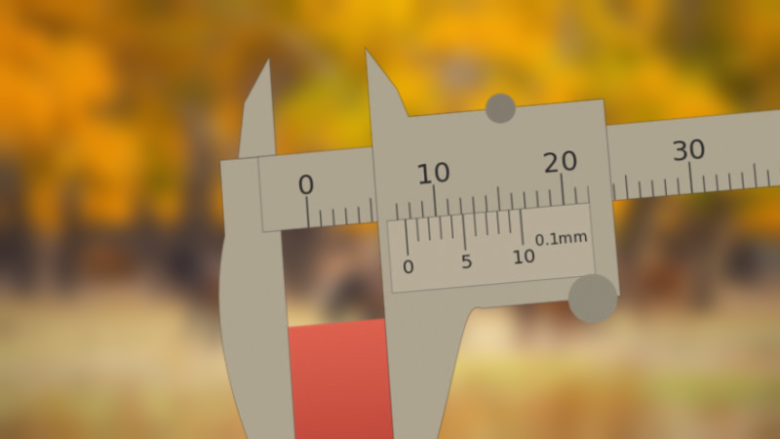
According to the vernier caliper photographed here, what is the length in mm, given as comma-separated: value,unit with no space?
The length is 7.6,mm
